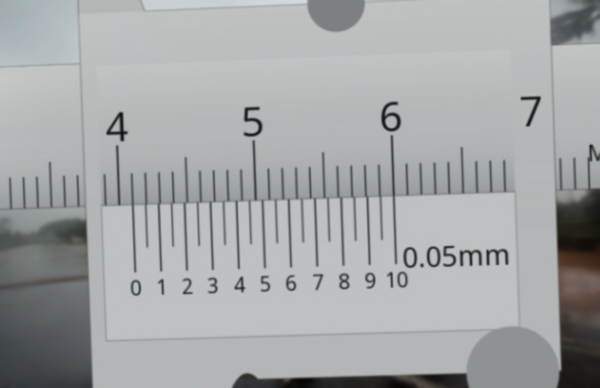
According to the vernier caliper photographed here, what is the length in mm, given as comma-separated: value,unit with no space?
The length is 41.0,mm
